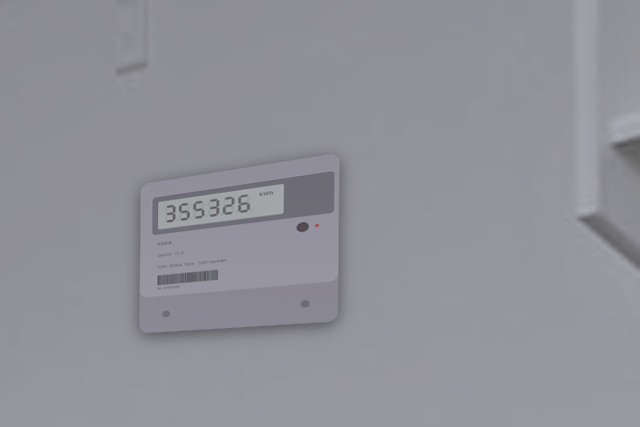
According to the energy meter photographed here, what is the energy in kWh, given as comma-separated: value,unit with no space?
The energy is 355326,kWh
